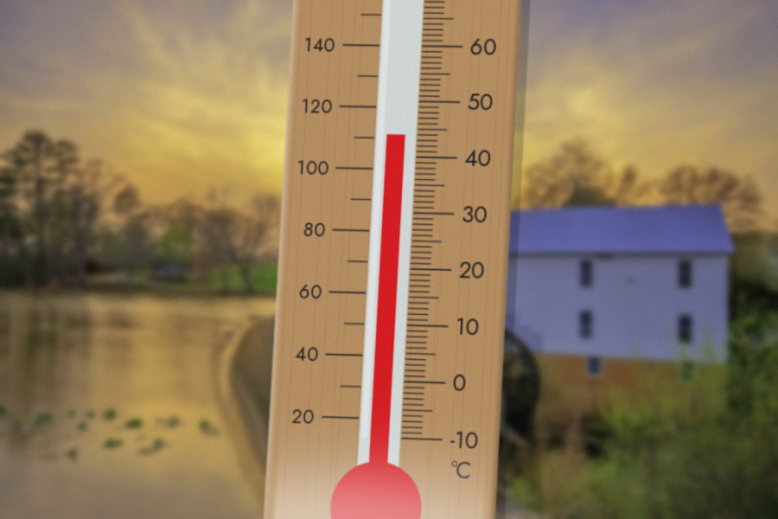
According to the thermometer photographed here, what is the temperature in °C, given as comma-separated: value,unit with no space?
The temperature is 44,°C
